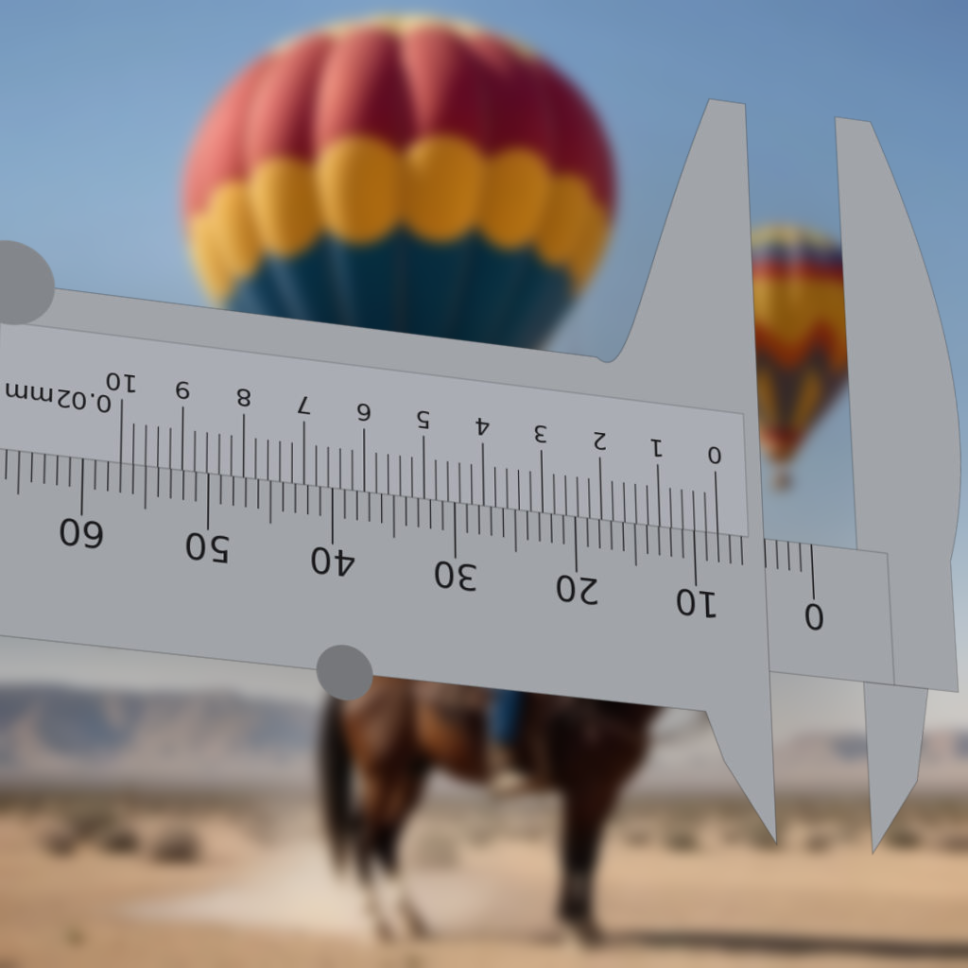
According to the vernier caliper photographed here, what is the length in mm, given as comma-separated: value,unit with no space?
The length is 8.0,mm
